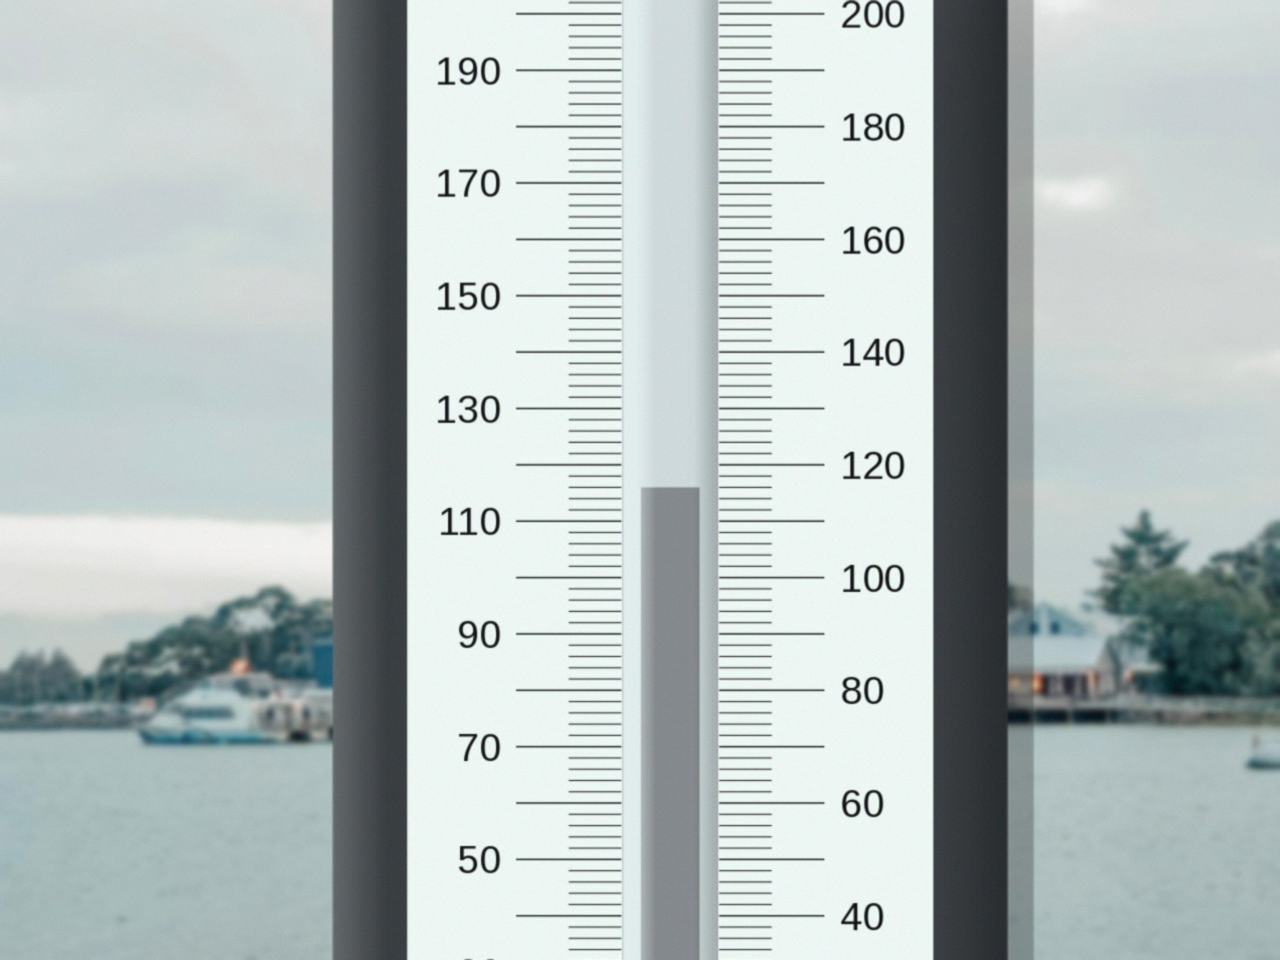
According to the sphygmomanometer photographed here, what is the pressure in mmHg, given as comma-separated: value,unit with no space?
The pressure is 116,mmHg
